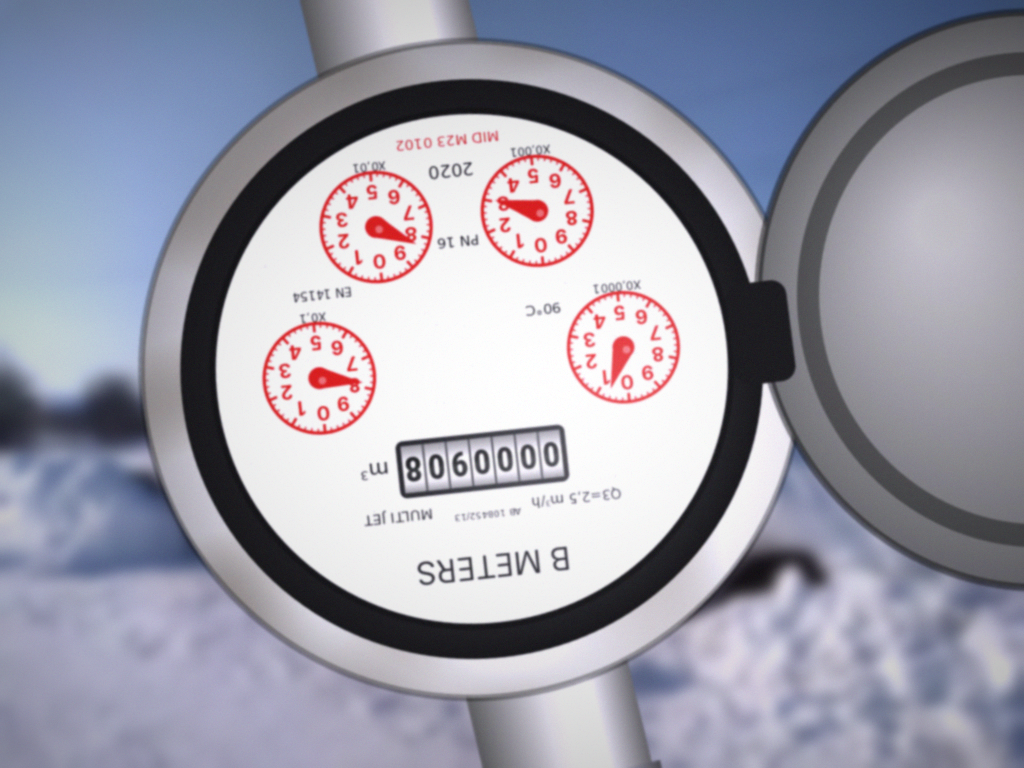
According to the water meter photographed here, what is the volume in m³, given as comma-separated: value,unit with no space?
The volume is 908.7830,m³
